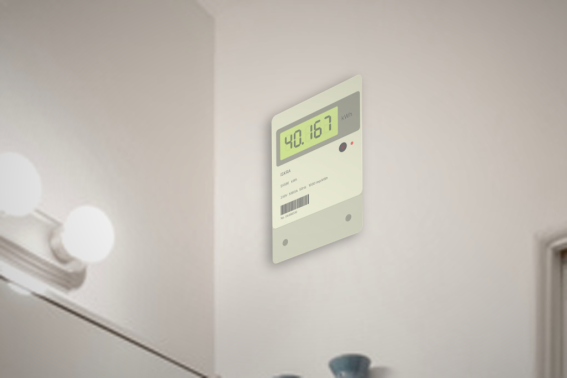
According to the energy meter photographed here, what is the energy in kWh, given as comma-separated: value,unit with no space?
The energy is 40.167,kWh
